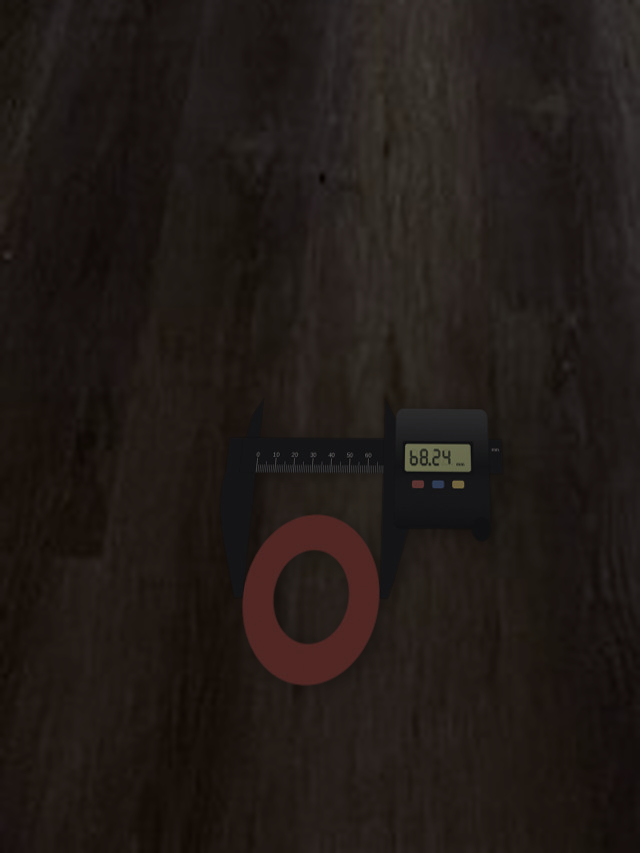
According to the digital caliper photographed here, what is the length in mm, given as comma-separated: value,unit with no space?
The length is 68.24,mm
